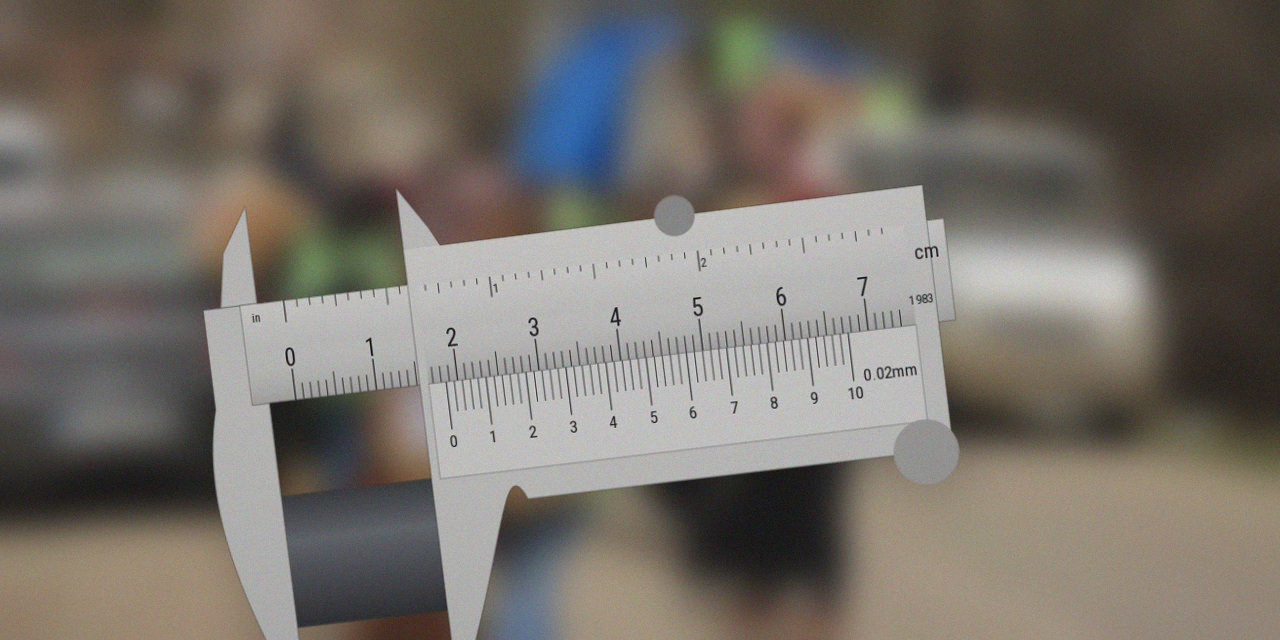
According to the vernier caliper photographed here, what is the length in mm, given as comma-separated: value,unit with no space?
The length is 18.6,mm
